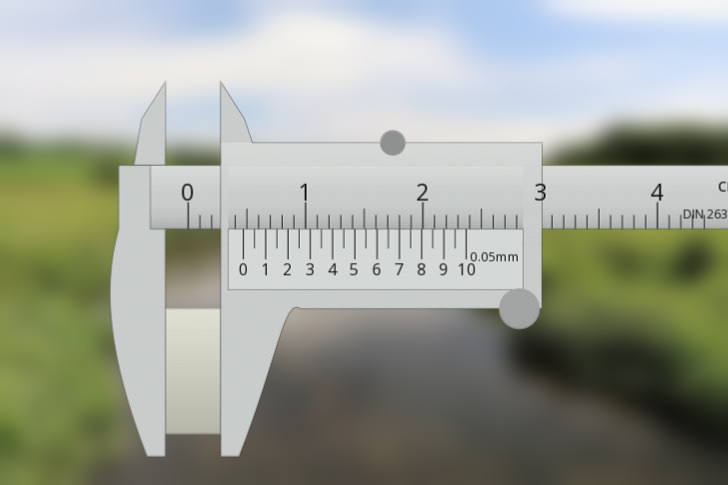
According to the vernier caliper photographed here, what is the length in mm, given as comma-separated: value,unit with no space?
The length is 4.7,mm
